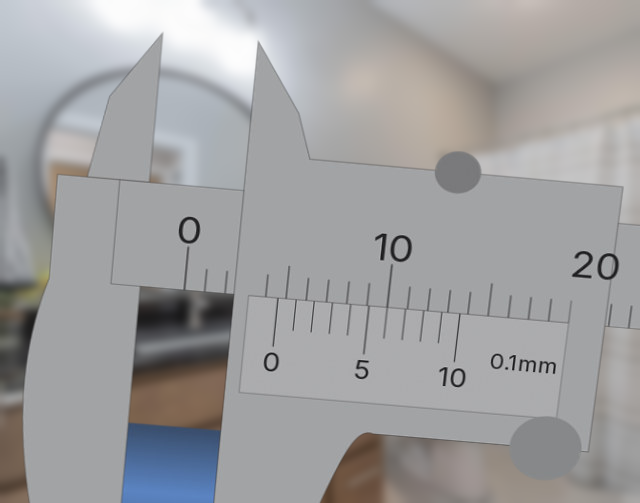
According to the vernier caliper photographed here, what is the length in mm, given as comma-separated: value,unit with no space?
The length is 4.6,mm
